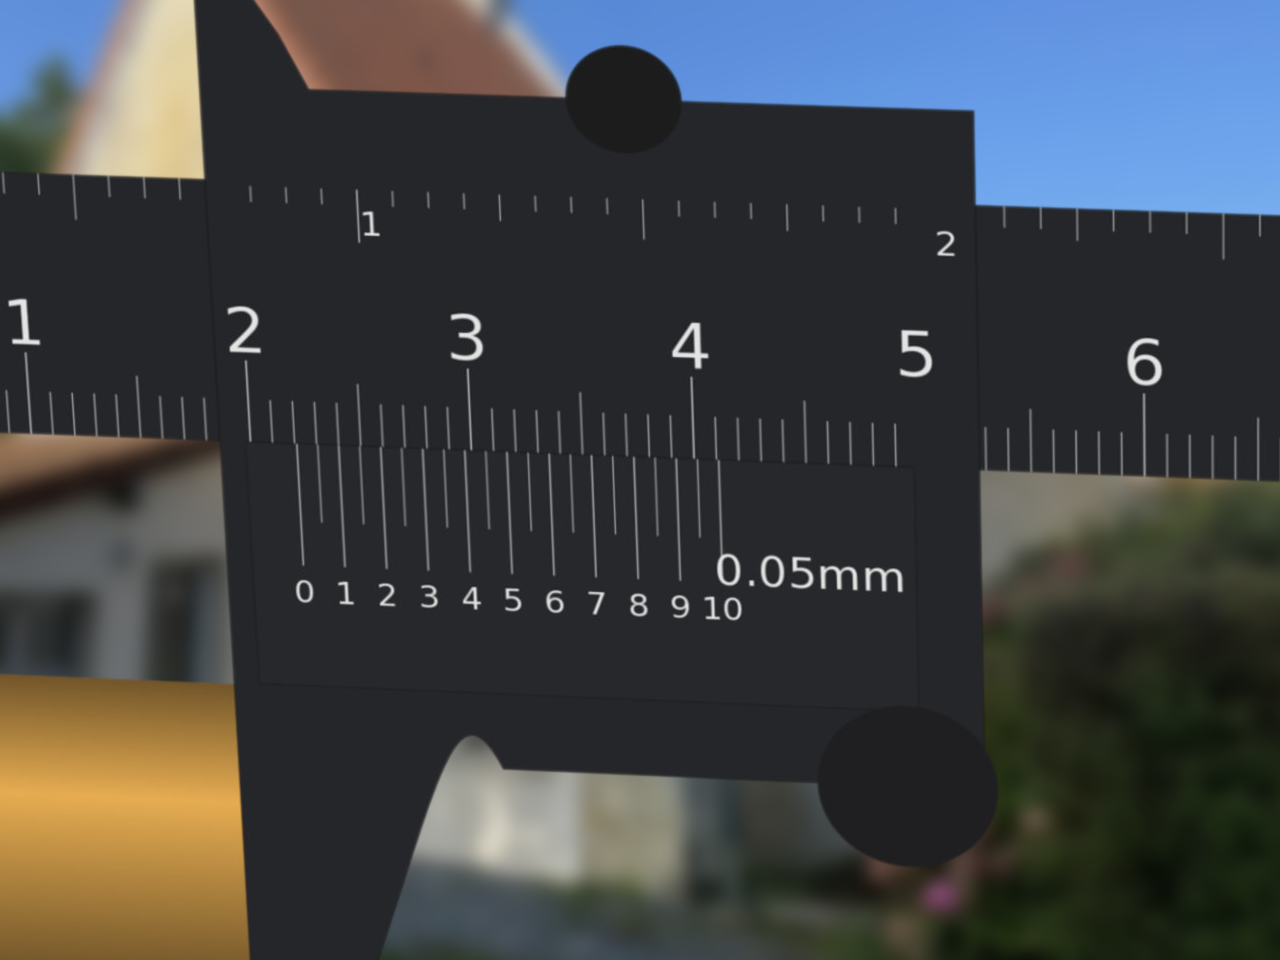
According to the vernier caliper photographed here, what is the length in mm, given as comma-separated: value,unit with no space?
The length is 22.1,mm
